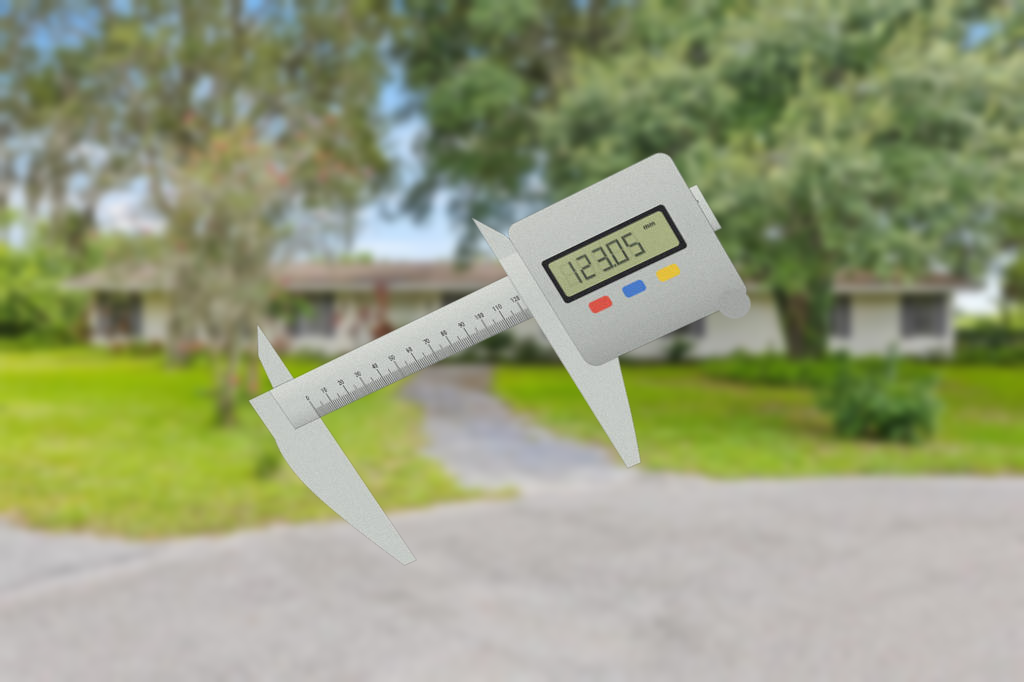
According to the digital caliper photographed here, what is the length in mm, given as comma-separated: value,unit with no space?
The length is 123.05,mm
